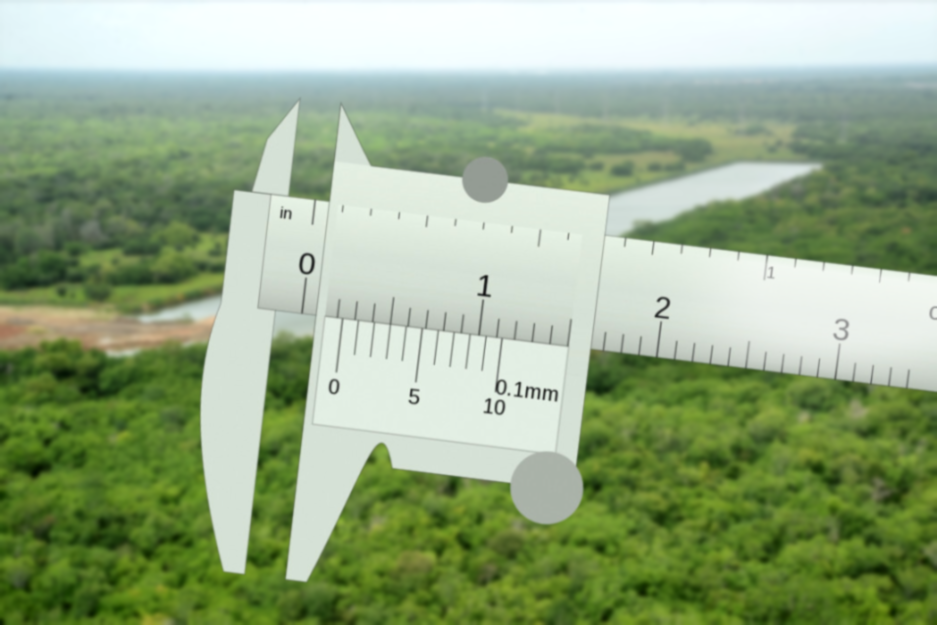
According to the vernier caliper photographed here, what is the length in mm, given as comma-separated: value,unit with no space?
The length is 2.3,mm
